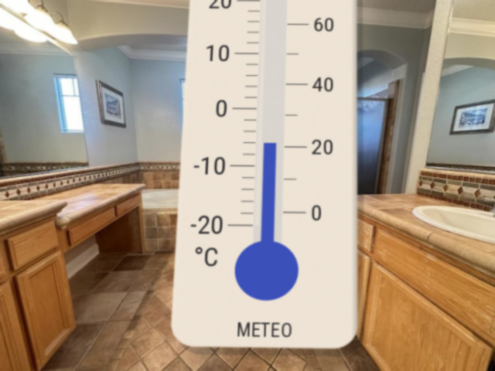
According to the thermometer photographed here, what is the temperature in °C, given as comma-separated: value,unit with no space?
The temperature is -6,°C
